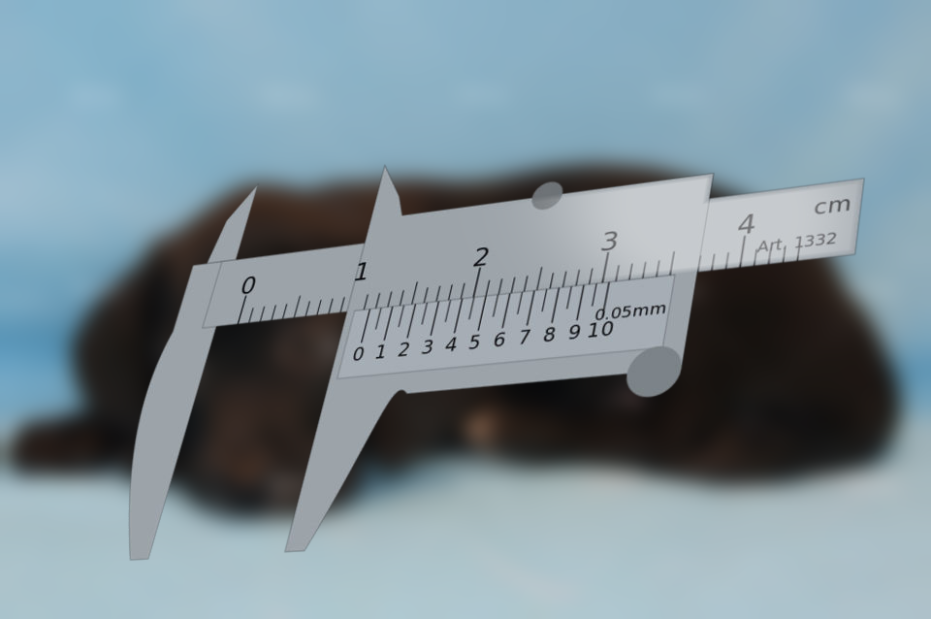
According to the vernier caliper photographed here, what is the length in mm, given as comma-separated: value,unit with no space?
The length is 11.5,mm
